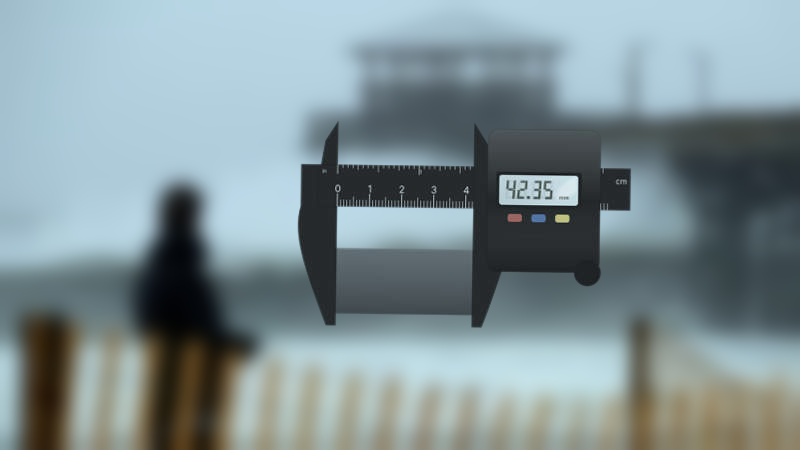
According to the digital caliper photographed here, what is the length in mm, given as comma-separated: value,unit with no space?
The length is 42.35,mm
